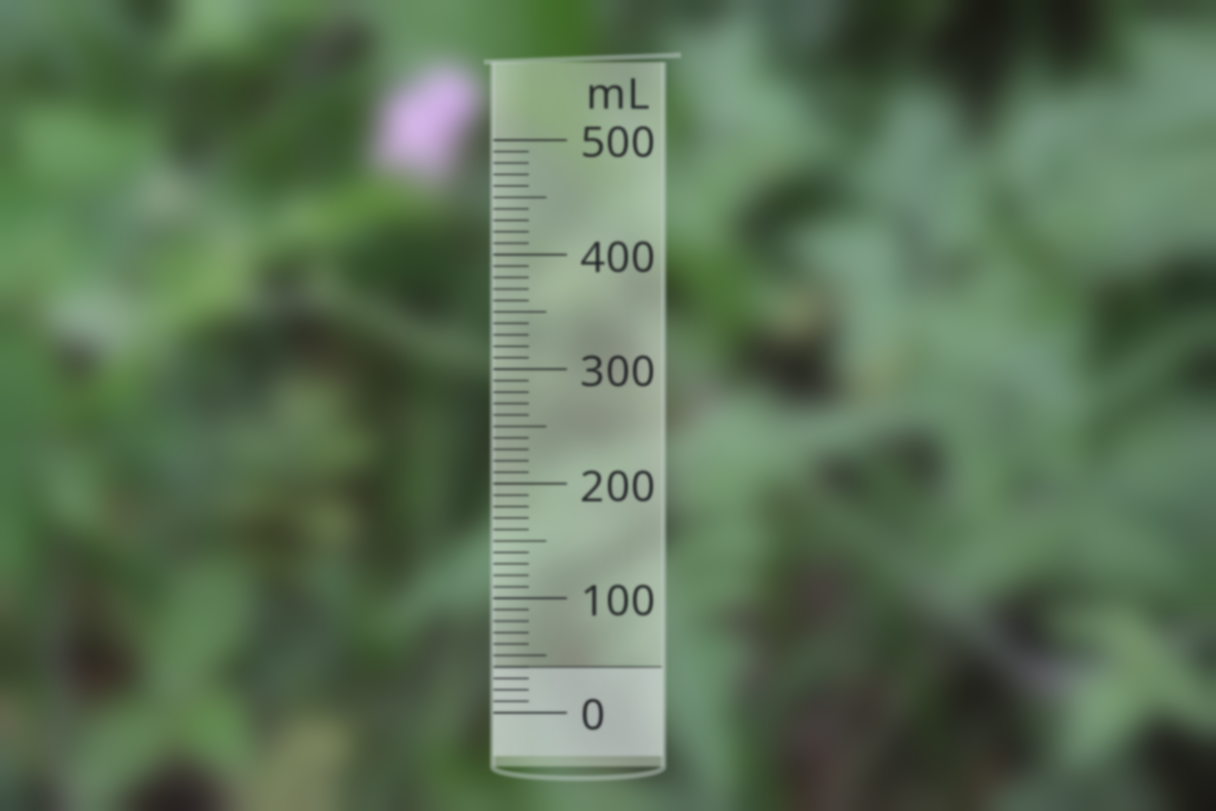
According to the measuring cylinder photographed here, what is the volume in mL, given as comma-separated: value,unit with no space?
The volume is 40,mL
